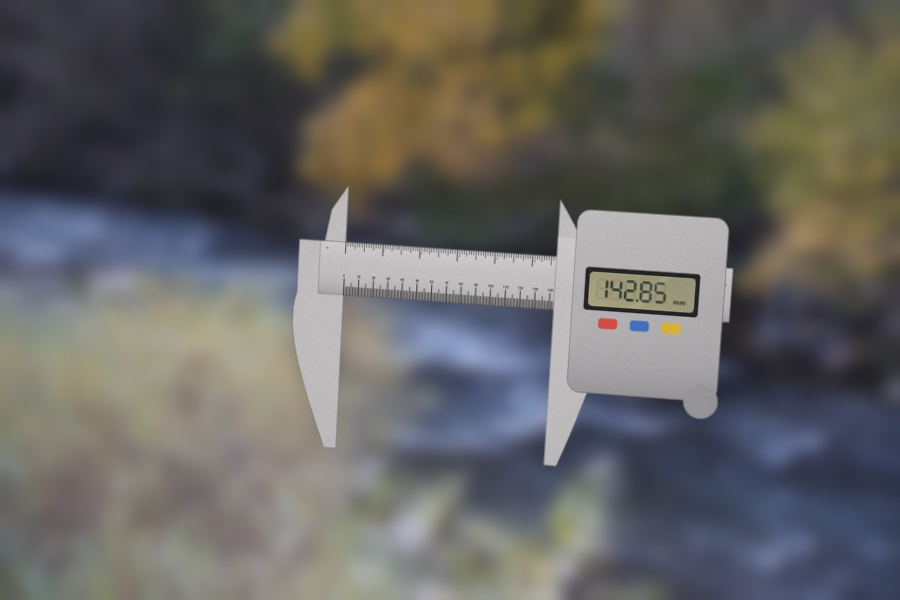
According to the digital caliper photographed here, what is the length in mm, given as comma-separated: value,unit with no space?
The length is 142.85,mm
